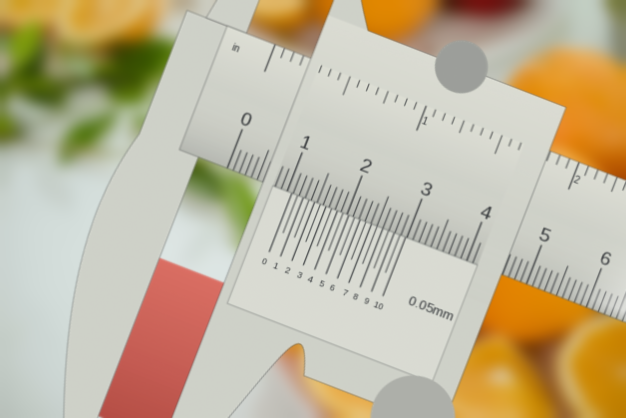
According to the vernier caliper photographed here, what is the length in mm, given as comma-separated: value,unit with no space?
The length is 10.8,mm
